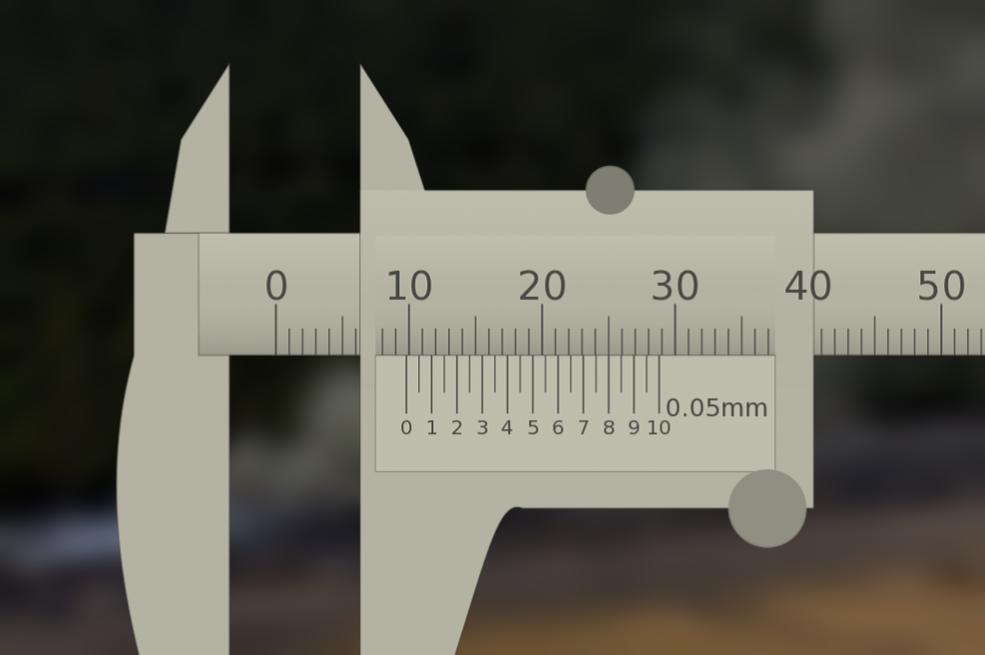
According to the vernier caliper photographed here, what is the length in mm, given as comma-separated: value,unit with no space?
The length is 9.8,mm
